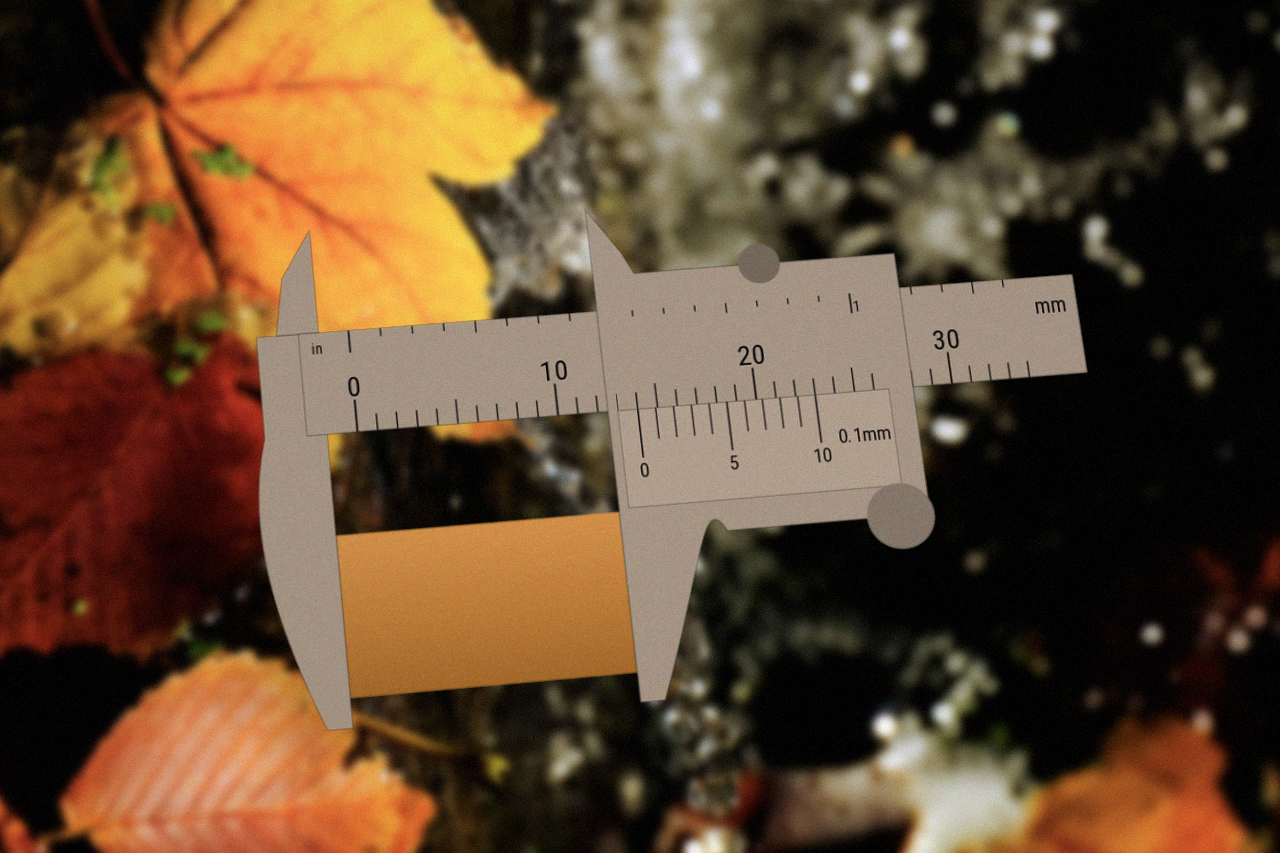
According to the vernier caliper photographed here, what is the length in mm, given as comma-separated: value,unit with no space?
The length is 14.0,mm
